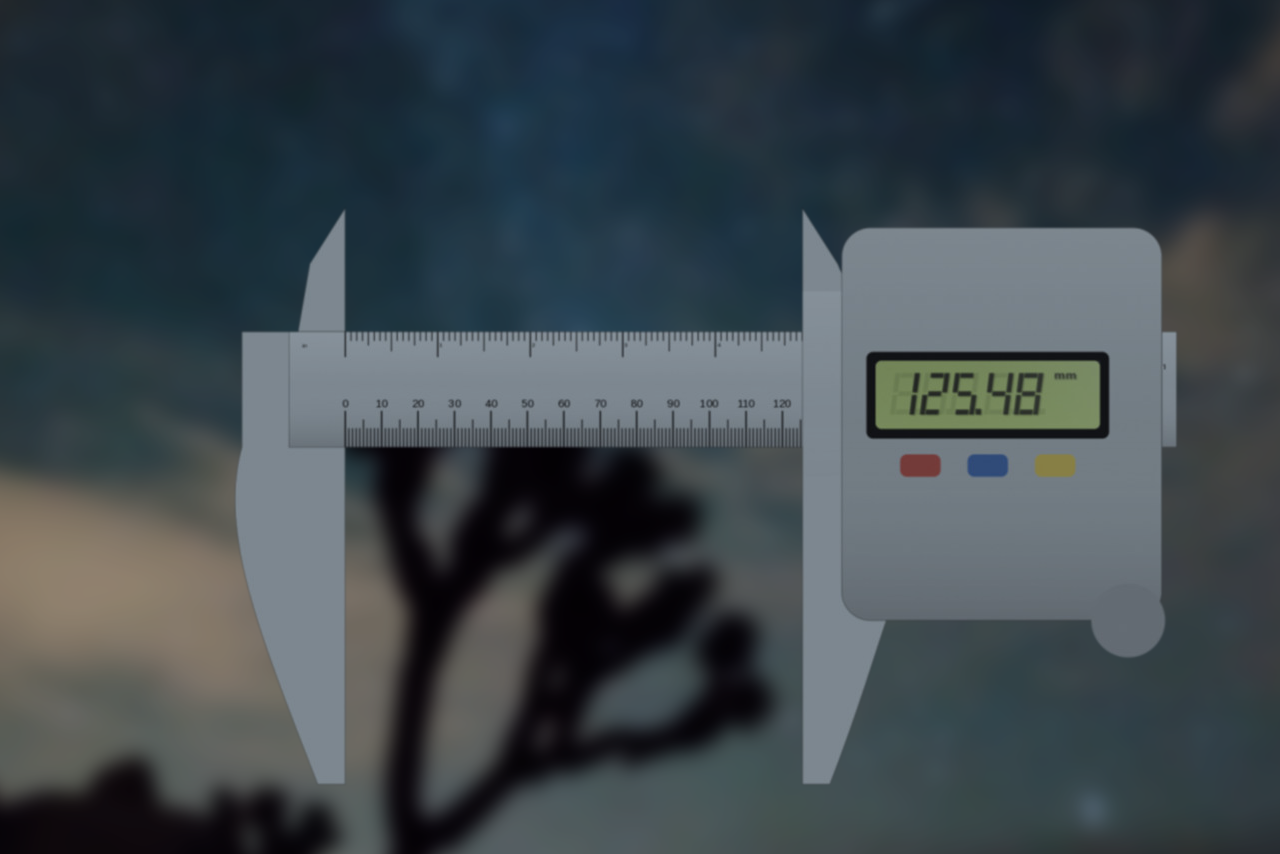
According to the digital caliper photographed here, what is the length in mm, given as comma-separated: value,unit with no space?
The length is 125.48,mm
